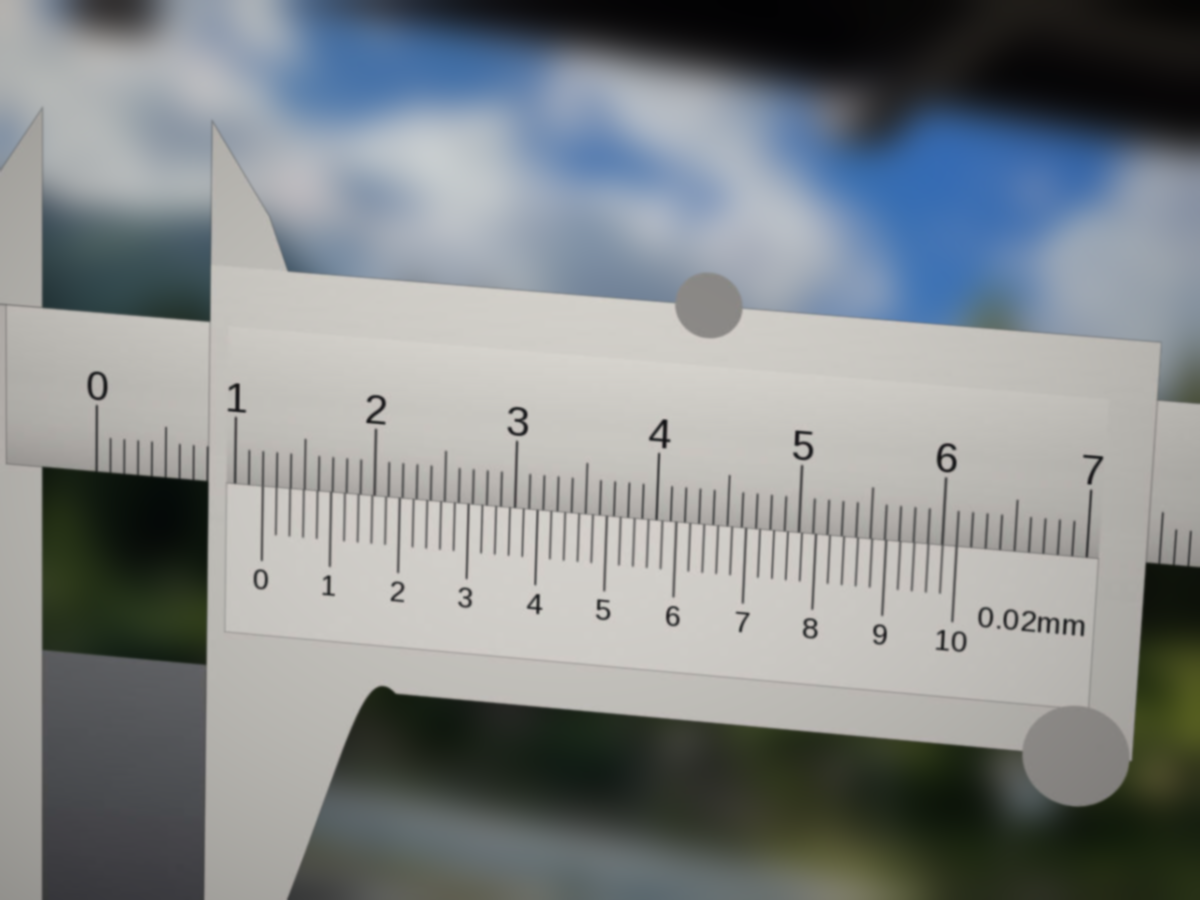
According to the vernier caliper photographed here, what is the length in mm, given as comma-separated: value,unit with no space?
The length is 12.0,mm
